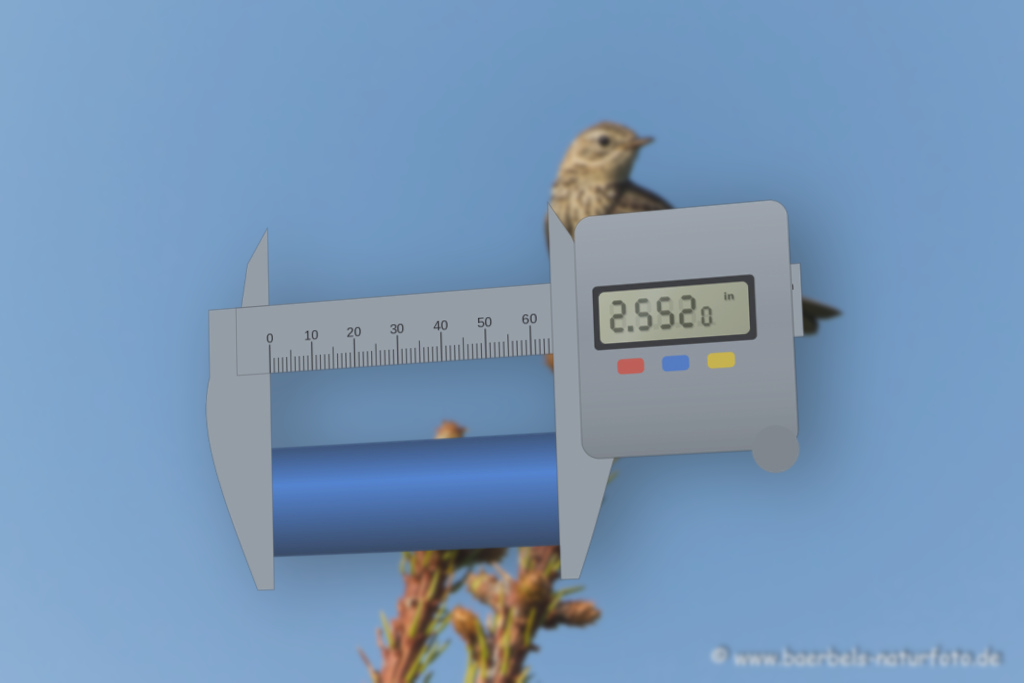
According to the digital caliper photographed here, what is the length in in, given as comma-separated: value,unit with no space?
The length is 2.5520,in
